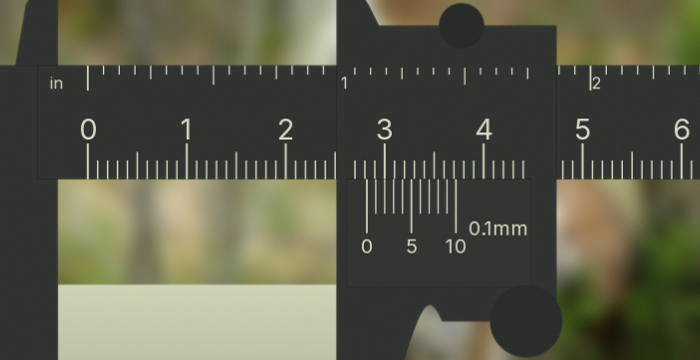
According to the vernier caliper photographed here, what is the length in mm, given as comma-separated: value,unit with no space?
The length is 28.2,mm
